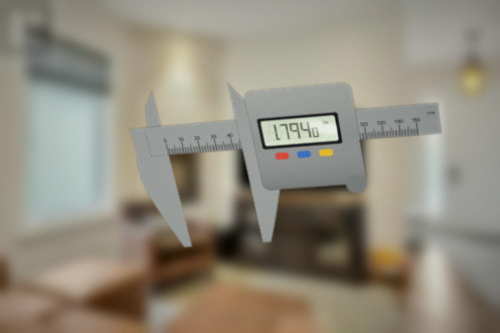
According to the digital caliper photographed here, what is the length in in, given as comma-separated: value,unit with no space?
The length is 1.7940,in
